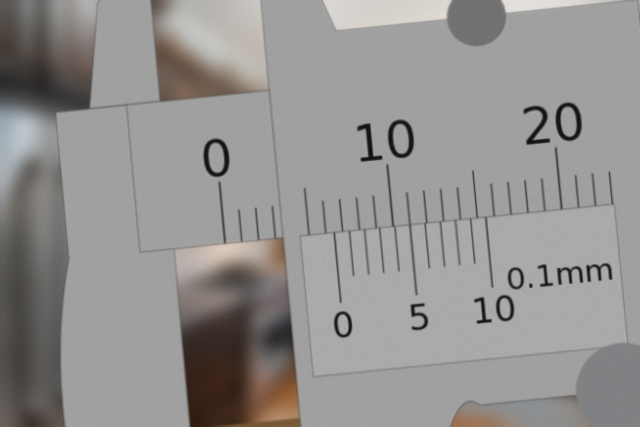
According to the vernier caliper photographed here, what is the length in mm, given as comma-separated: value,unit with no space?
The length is 6.5,mm
